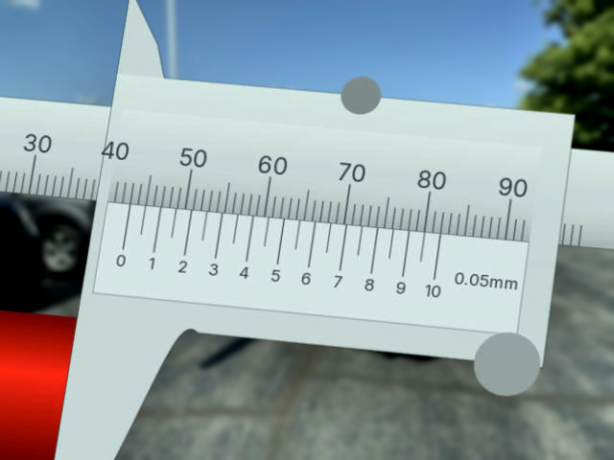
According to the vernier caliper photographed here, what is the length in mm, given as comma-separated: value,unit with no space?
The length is 43.0,mm
